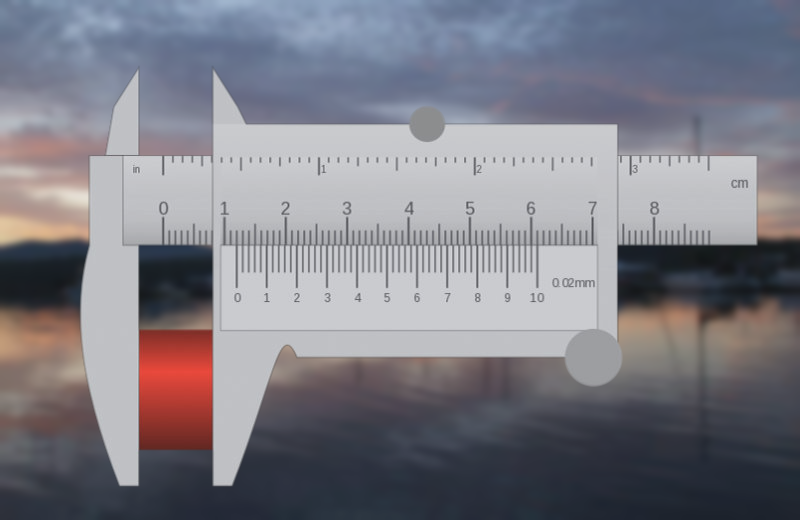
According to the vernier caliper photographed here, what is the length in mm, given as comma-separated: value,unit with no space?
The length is 12.0,mm
